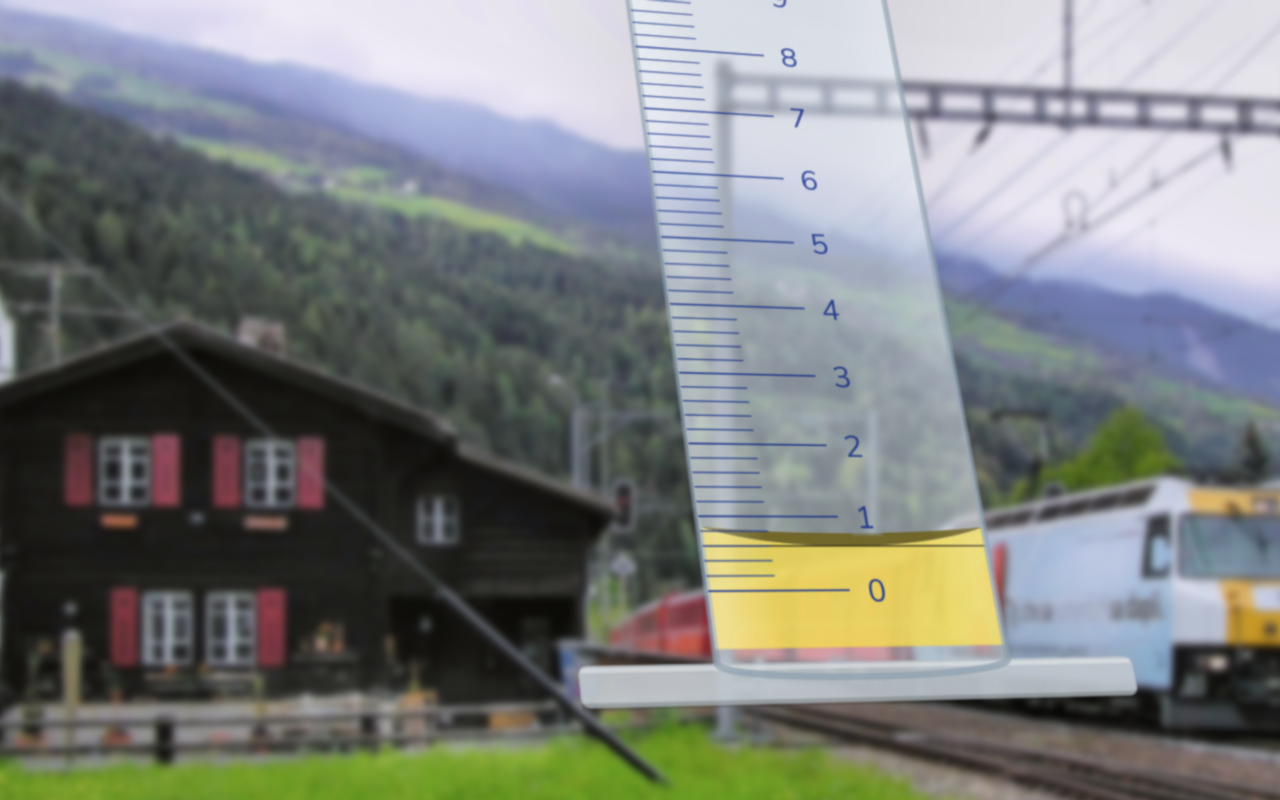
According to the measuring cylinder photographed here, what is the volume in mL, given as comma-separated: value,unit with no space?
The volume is 0.6,mL
